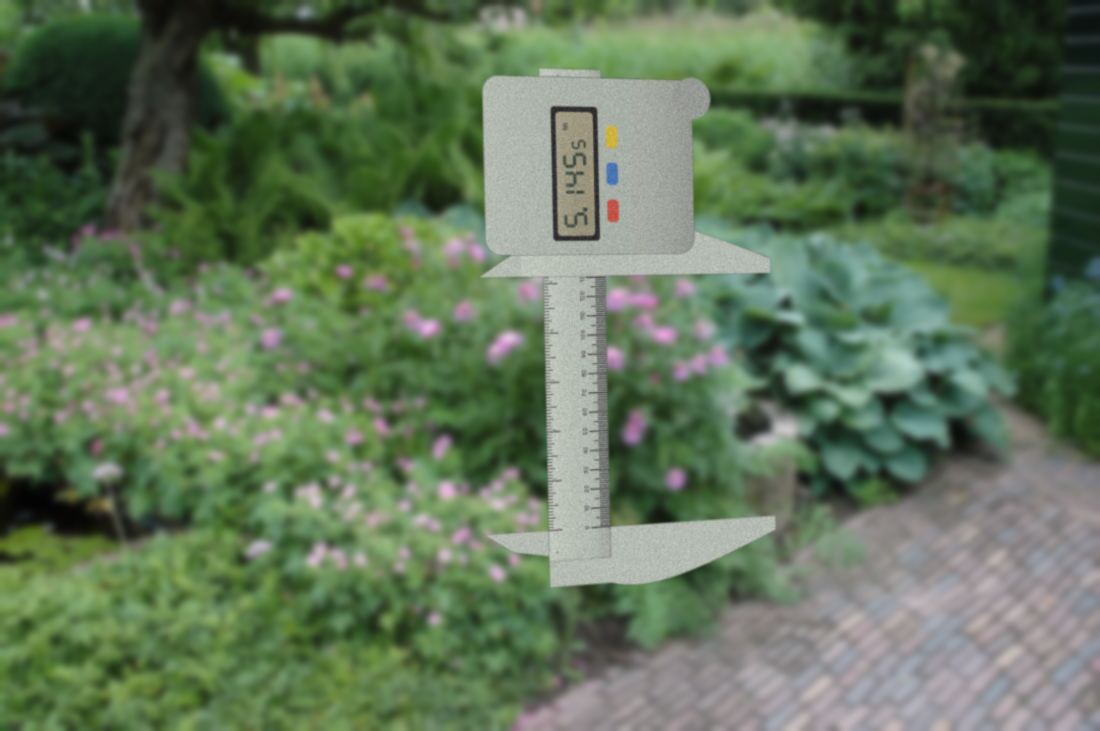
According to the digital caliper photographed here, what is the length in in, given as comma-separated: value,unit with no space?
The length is 5.1455,in
